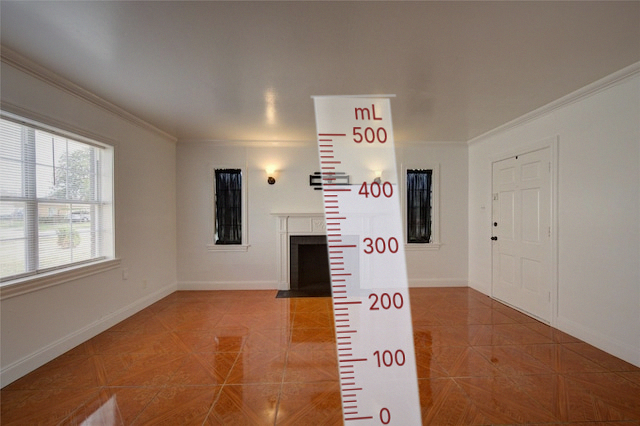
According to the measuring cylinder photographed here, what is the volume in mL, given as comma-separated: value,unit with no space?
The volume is 410,mL
